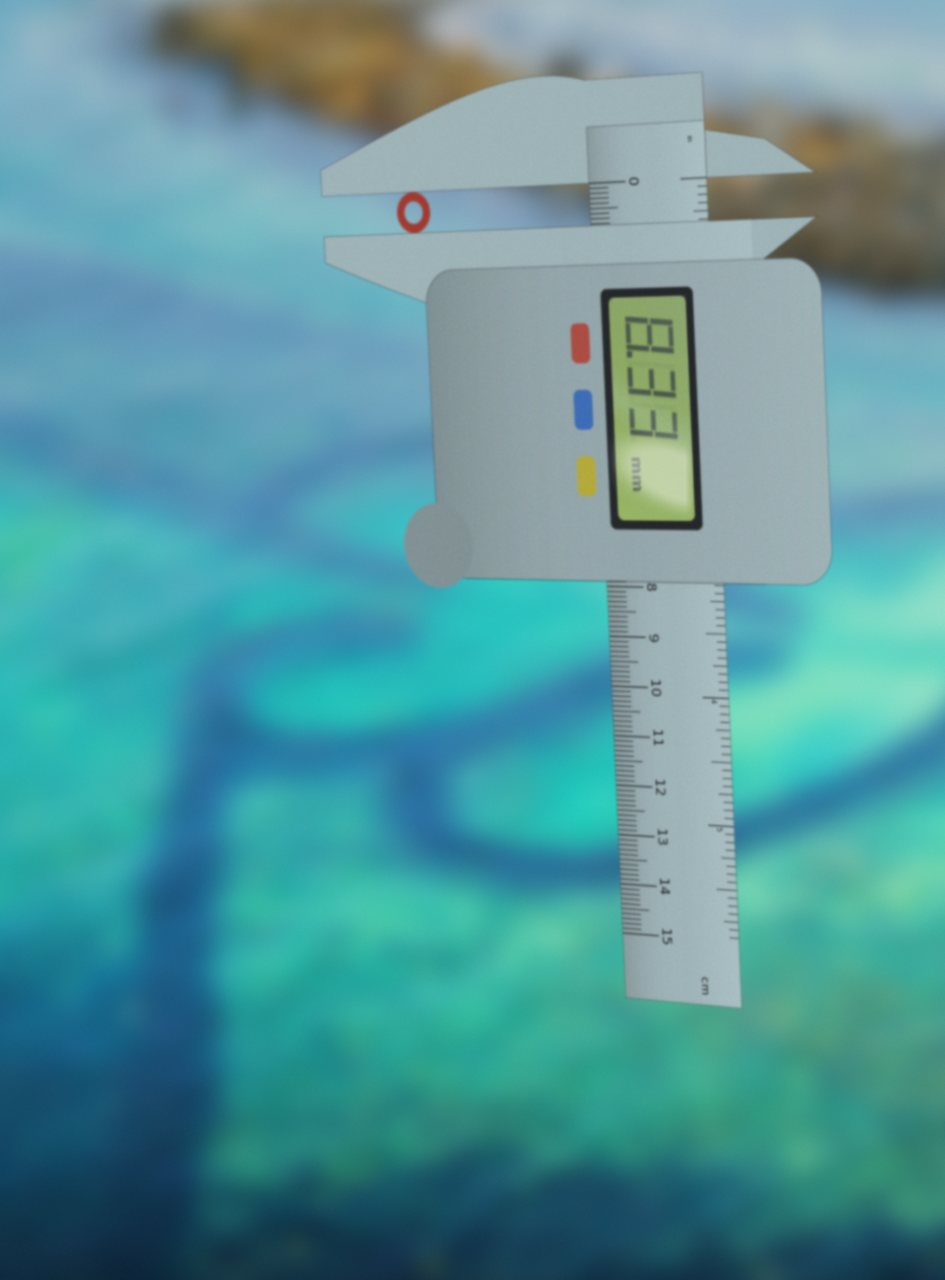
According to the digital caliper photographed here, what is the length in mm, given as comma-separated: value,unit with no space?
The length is 8.33,mm
